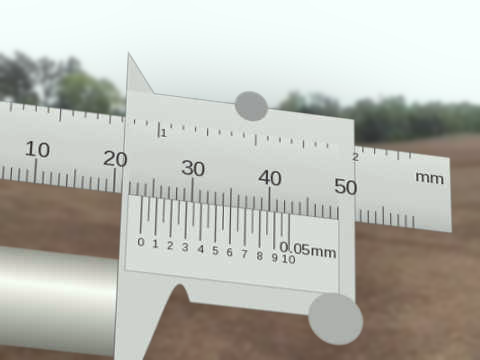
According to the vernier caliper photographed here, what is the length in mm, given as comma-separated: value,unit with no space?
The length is 23.6,mm
